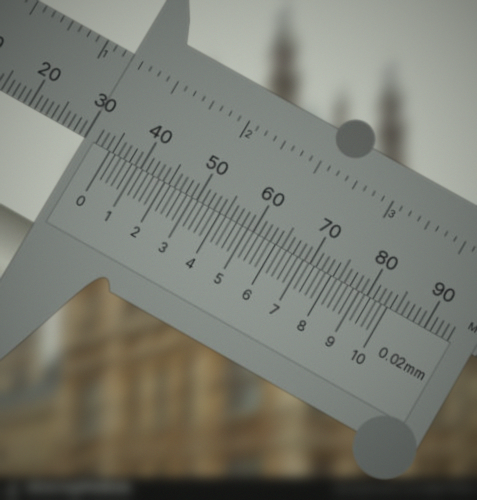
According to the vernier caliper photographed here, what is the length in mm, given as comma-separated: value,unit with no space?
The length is 34.5,mm
